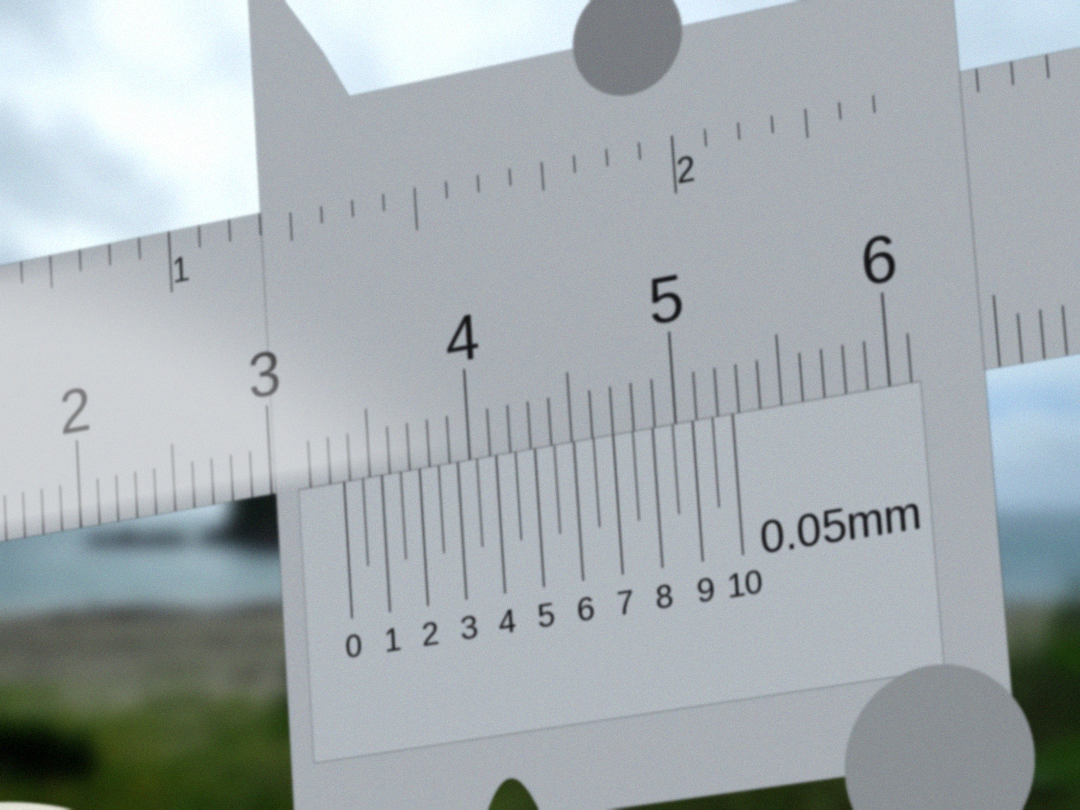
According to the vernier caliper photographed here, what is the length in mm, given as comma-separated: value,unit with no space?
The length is 33.7,mm
